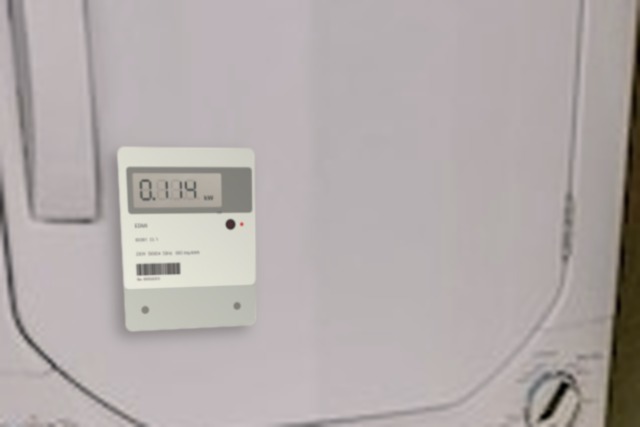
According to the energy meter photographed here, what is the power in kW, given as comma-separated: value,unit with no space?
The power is 0.114,kW
